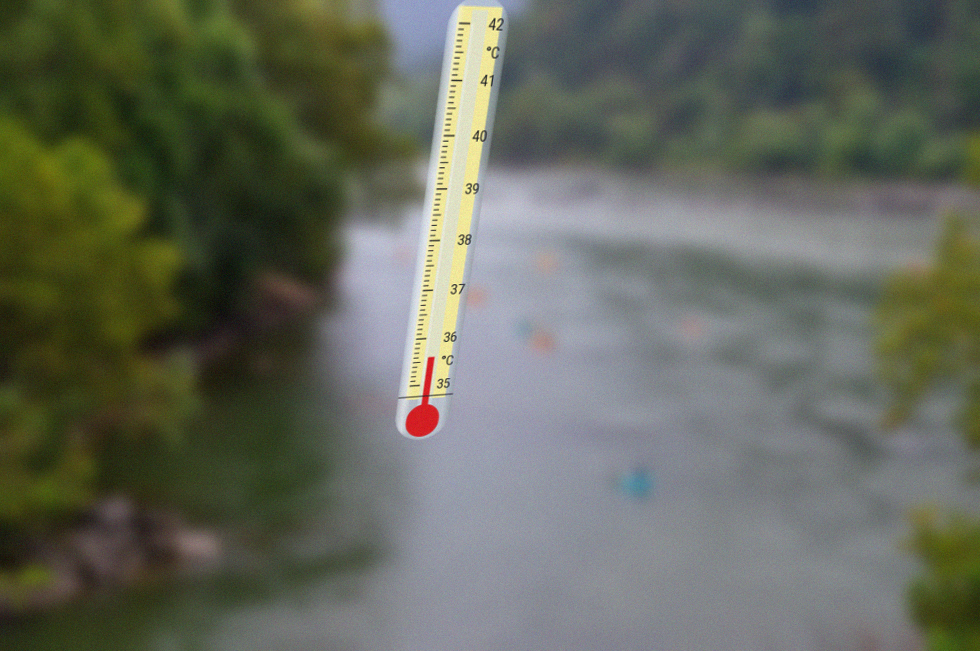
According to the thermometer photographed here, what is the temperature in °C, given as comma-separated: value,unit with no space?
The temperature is 35.6,°C
